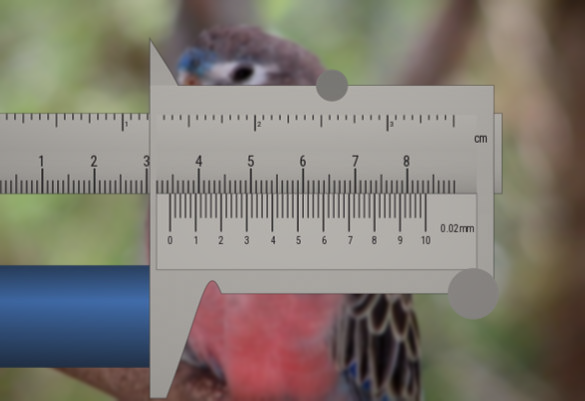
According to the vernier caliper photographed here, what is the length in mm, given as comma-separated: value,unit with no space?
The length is 34.5,mm
